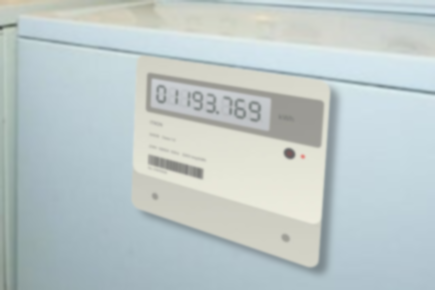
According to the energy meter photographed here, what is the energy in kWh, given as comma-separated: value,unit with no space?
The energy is 1193.769,kWh
